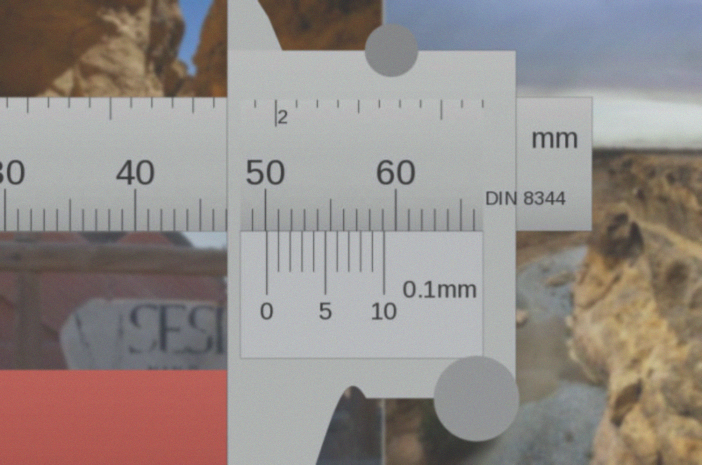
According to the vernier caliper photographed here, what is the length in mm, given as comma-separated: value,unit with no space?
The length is 50.1,mm
